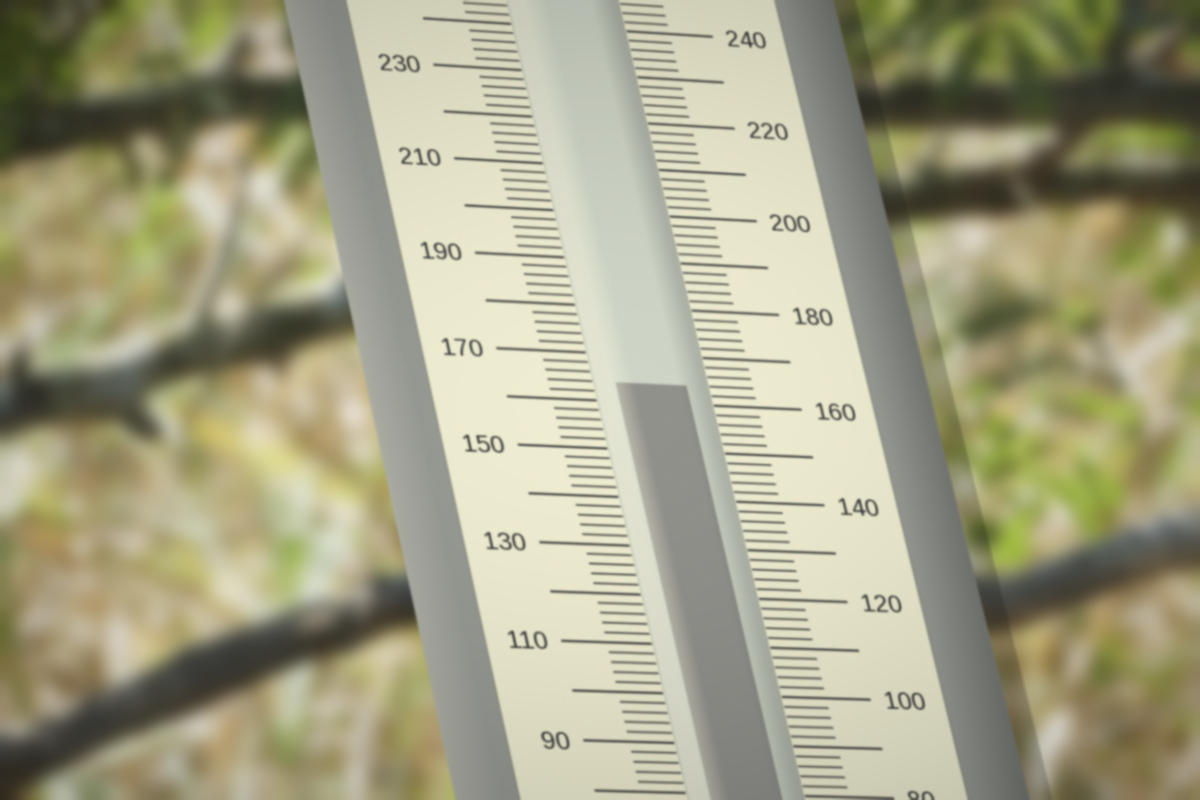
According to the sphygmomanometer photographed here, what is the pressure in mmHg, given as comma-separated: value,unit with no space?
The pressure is 164,mmHg
